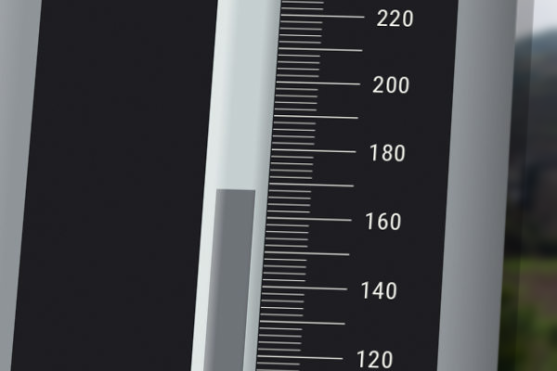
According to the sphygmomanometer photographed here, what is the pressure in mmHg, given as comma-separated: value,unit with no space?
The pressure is 168,mmHg
